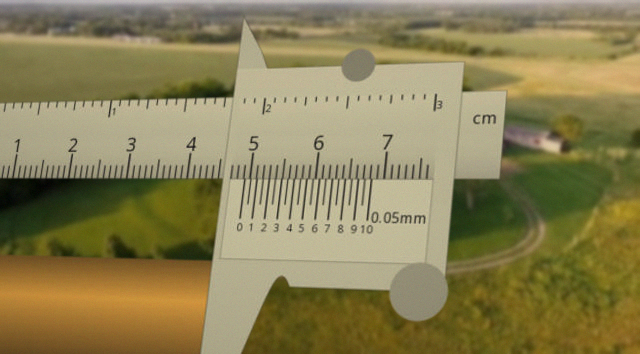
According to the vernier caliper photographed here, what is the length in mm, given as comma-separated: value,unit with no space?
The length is 49.2,mm
